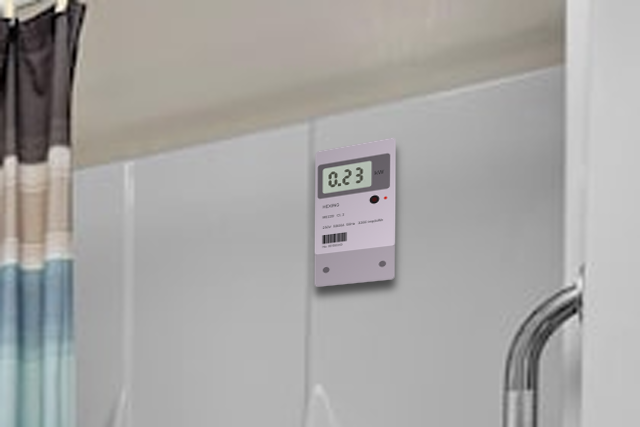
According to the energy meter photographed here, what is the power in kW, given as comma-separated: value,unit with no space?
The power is 0.23,kW
